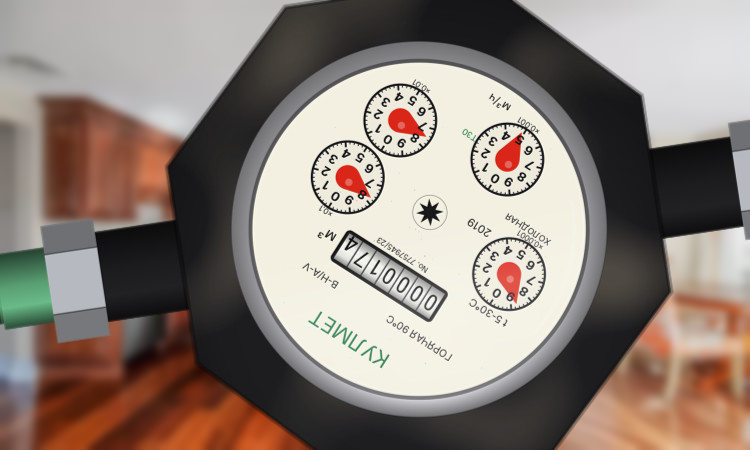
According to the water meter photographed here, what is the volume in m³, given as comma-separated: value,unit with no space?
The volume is 173.7748,m³
